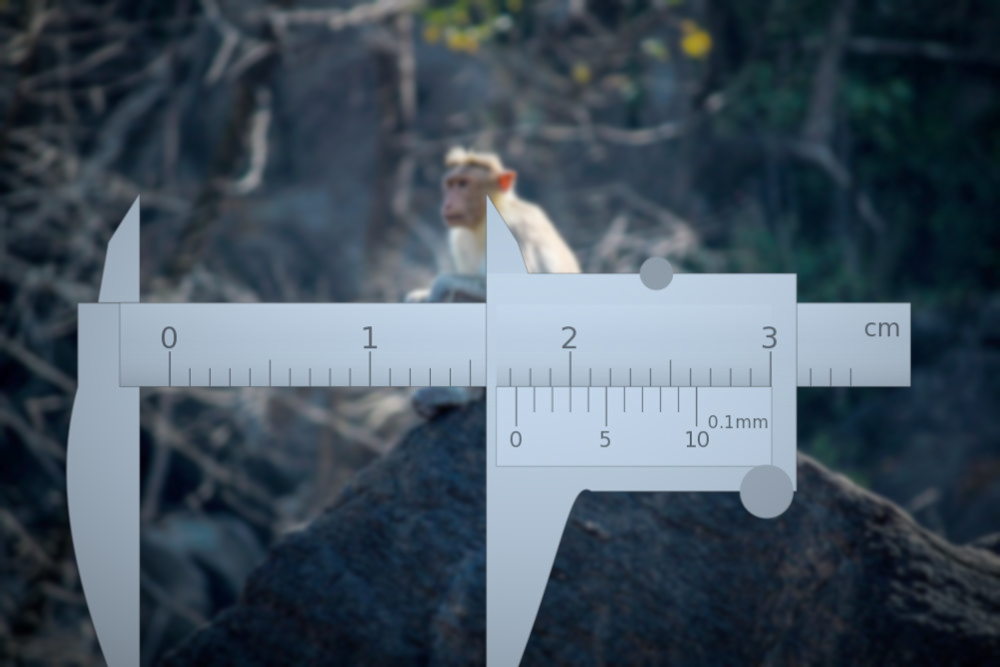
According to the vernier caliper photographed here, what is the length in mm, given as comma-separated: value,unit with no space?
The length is 17.3,mm
